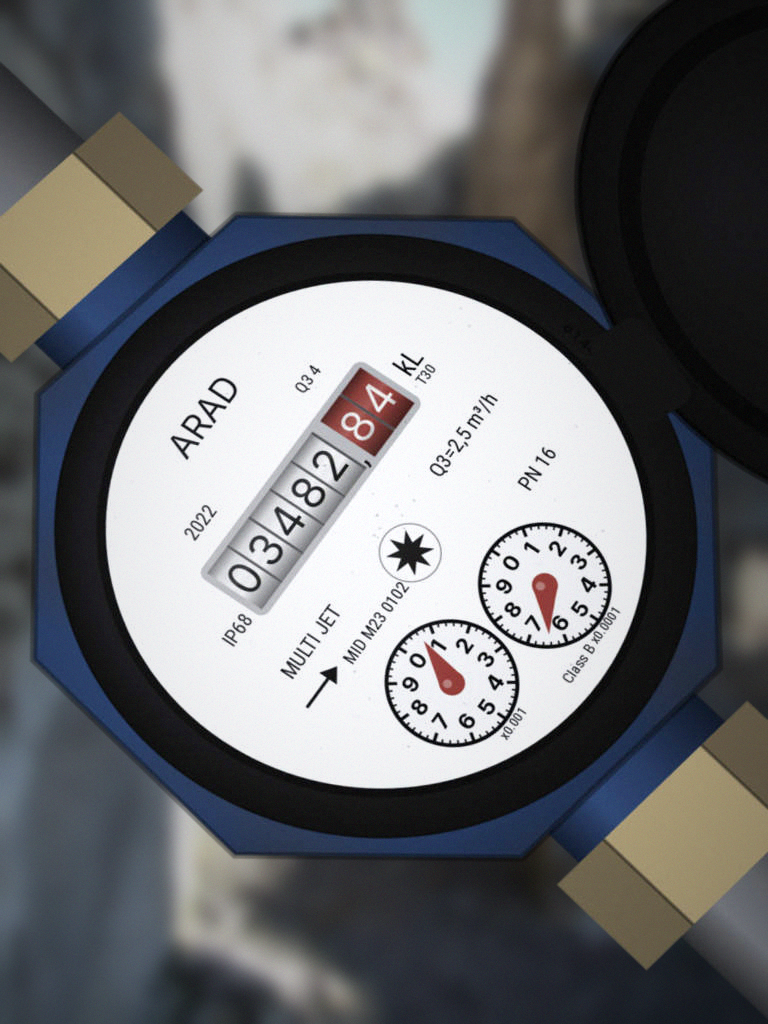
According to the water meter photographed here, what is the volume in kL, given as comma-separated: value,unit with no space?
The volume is 3482.8406,kL
